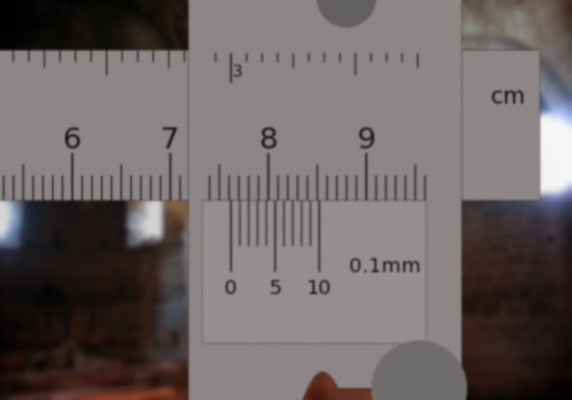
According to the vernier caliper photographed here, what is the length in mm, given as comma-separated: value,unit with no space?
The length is 76.2,mm
